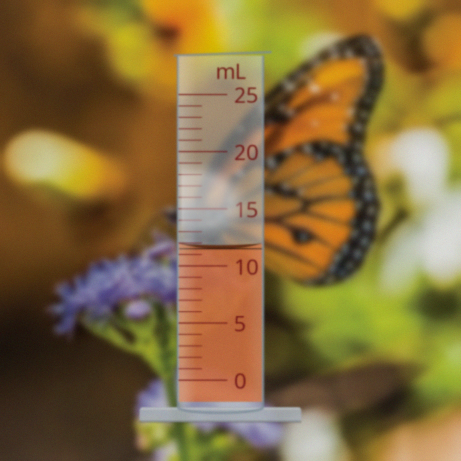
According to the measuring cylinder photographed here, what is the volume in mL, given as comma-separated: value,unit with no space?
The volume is 11.5,mL
